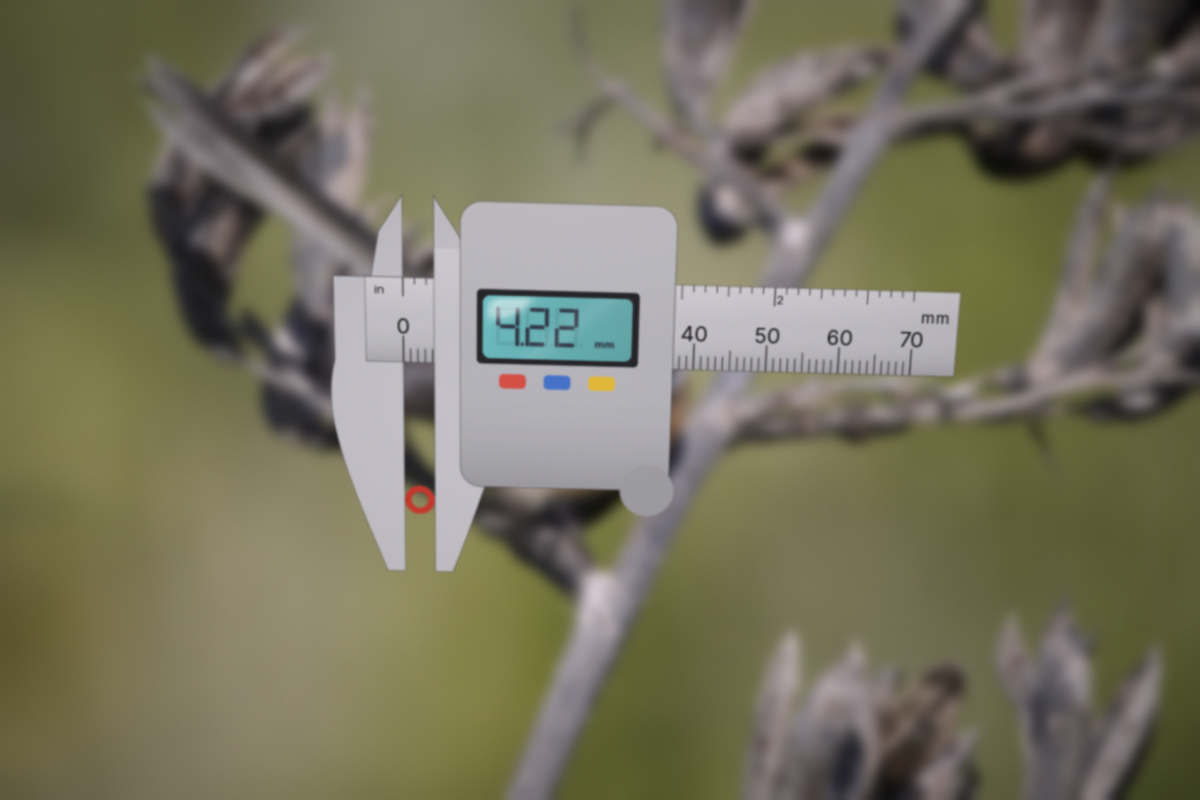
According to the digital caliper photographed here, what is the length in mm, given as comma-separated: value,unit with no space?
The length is 4.22,mm
